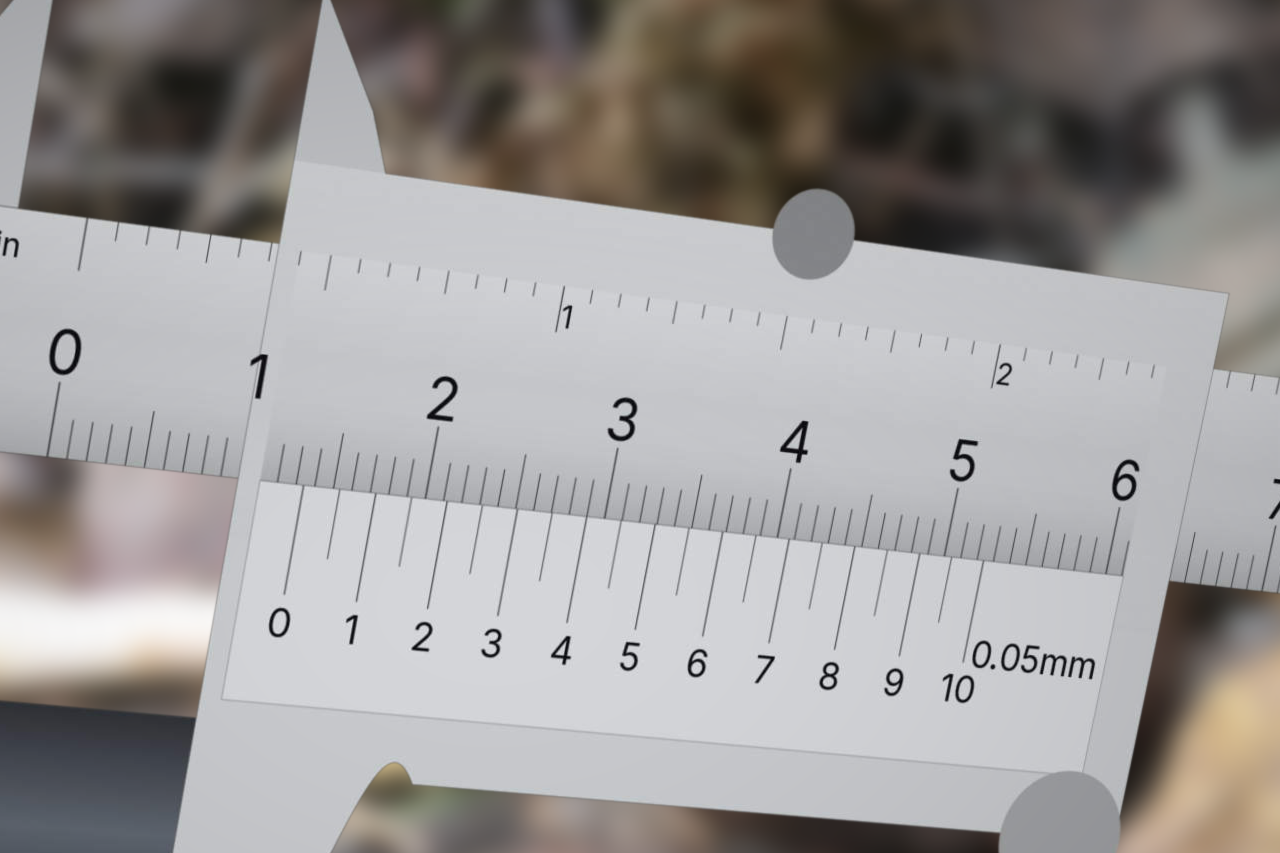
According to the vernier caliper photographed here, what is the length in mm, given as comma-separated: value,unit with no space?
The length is 13.4,mm
